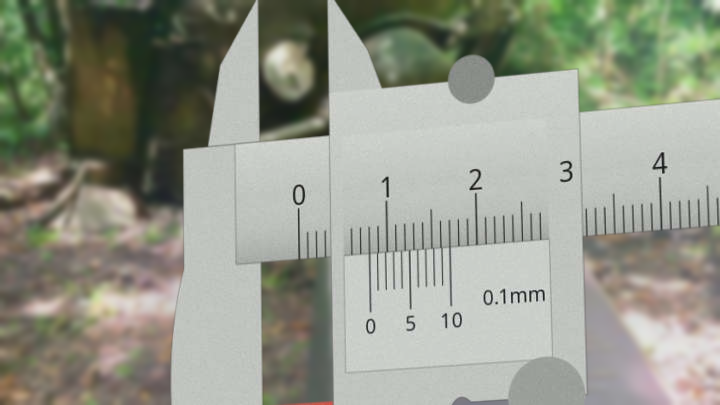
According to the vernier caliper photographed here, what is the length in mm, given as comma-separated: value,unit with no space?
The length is 8.0,mm
